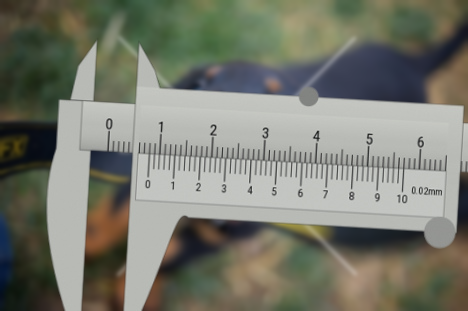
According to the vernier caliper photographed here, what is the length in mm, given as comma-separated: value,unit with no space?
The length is 8.0,mm
